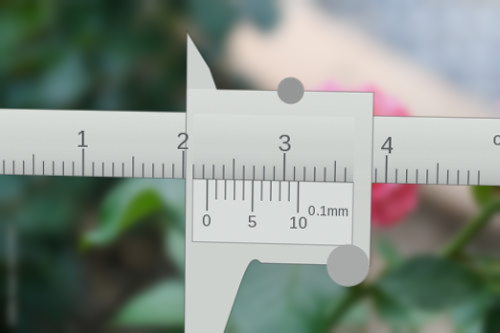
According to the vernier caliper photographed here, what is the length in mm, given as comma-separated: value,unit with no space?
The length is 22.4,mm
